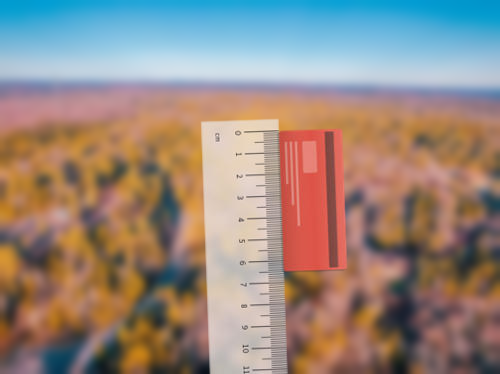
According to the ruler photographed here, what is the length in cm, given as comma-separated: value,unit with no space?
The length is 6.5,cm
